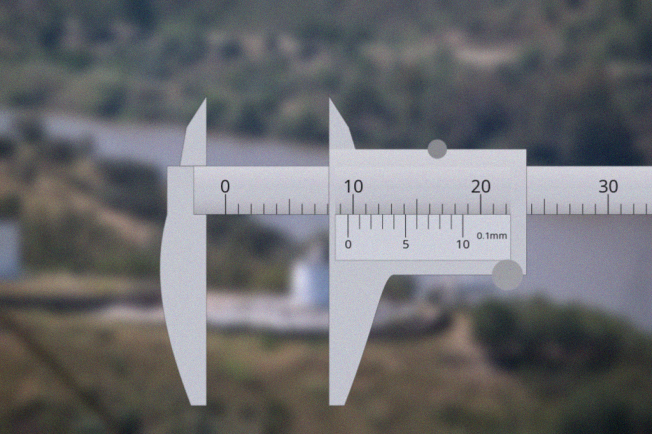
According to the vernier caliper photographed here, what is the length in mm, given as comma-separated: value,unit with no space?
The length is 9.6,mm
